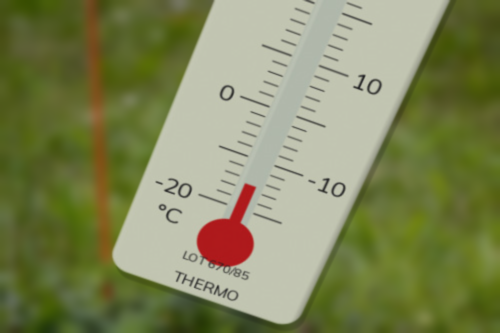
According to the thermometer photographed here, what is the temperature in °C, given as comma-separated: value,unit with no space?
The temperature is -15,°C
